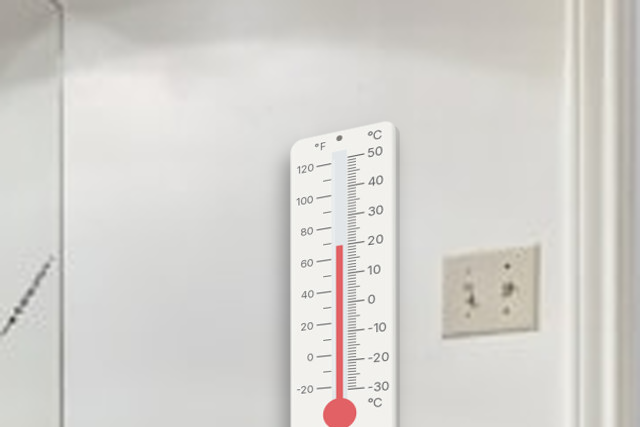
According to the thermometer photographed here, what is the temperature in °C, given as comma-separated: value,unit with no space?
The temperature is 20,°C
